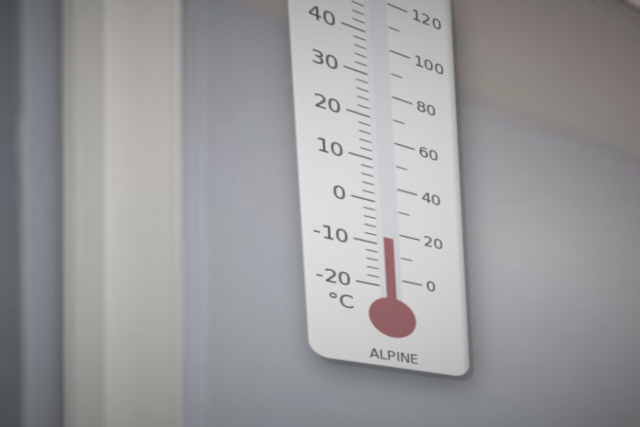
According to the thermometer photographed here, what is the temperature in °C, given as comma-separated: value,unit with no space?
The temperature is -8,°C
